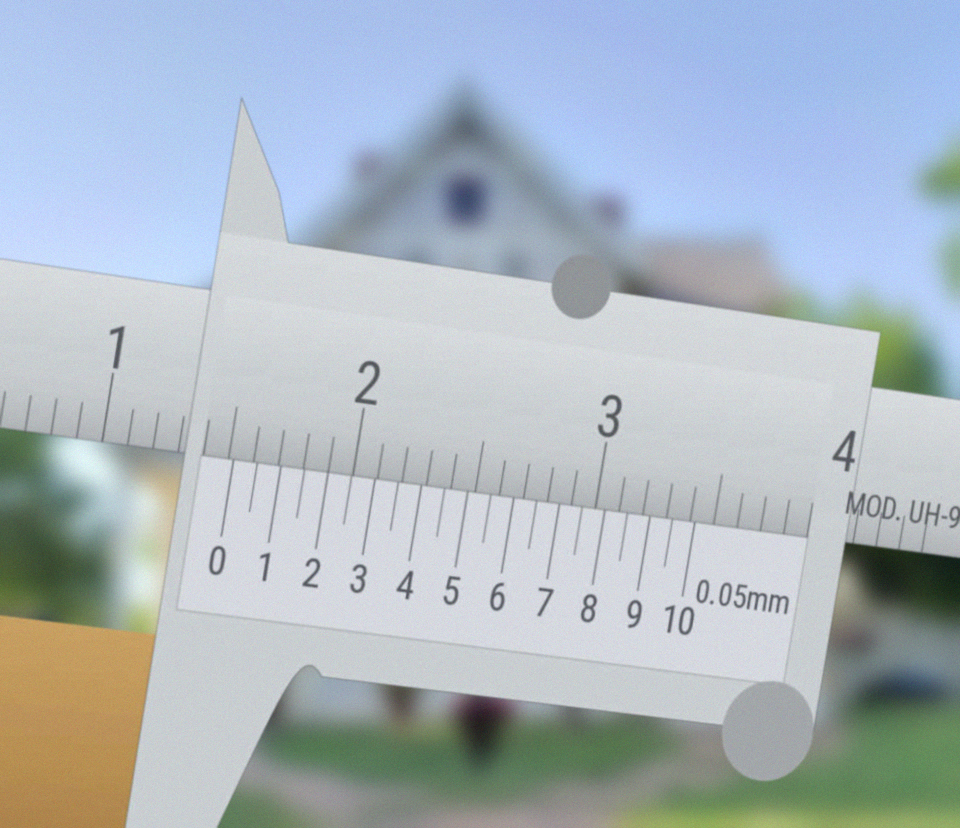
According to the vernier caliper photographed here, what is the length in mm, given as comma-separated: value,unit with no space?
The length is 15.2,mm
